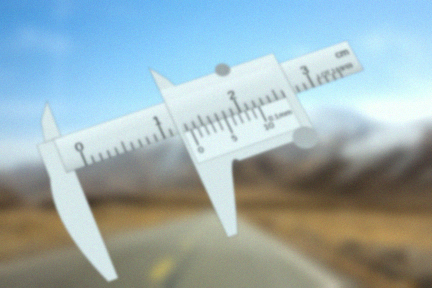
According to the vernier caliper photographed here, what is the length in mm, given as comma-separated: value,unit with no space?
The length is 13.4,mm
